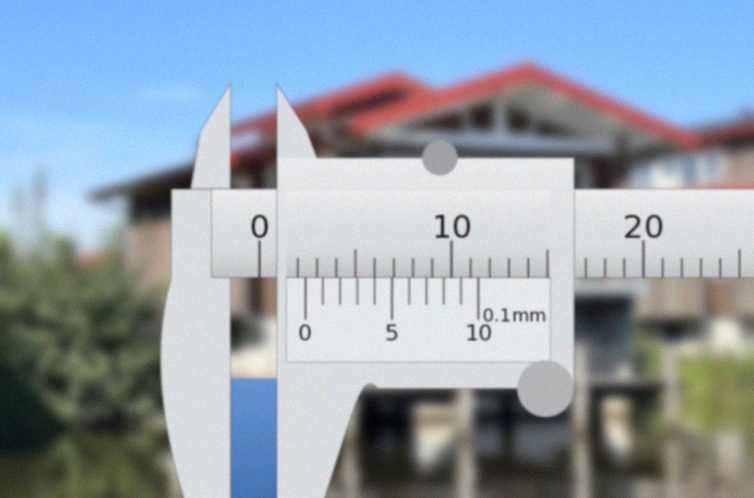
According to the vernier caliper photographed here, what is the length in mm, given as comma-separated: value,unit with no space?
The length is 2.4,mm
